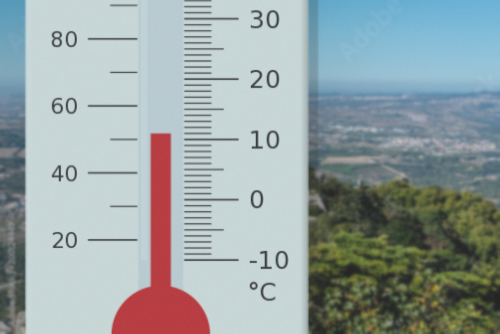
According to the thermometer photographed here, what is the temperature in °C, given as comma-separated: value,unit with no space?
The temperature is 11,°C
